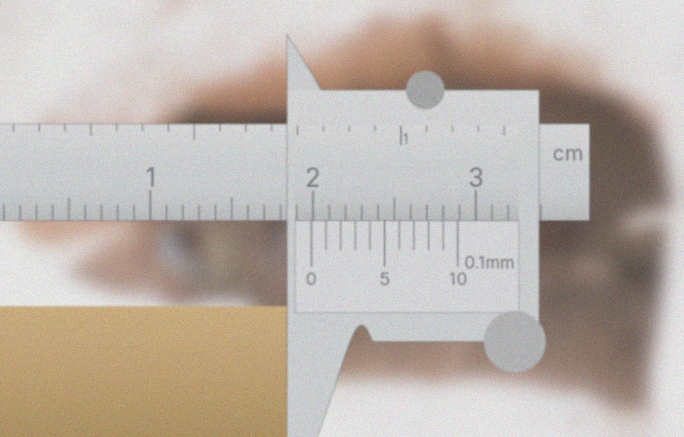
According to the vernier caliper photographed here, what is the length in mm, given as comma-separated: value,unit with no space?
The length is 19.9,mm
